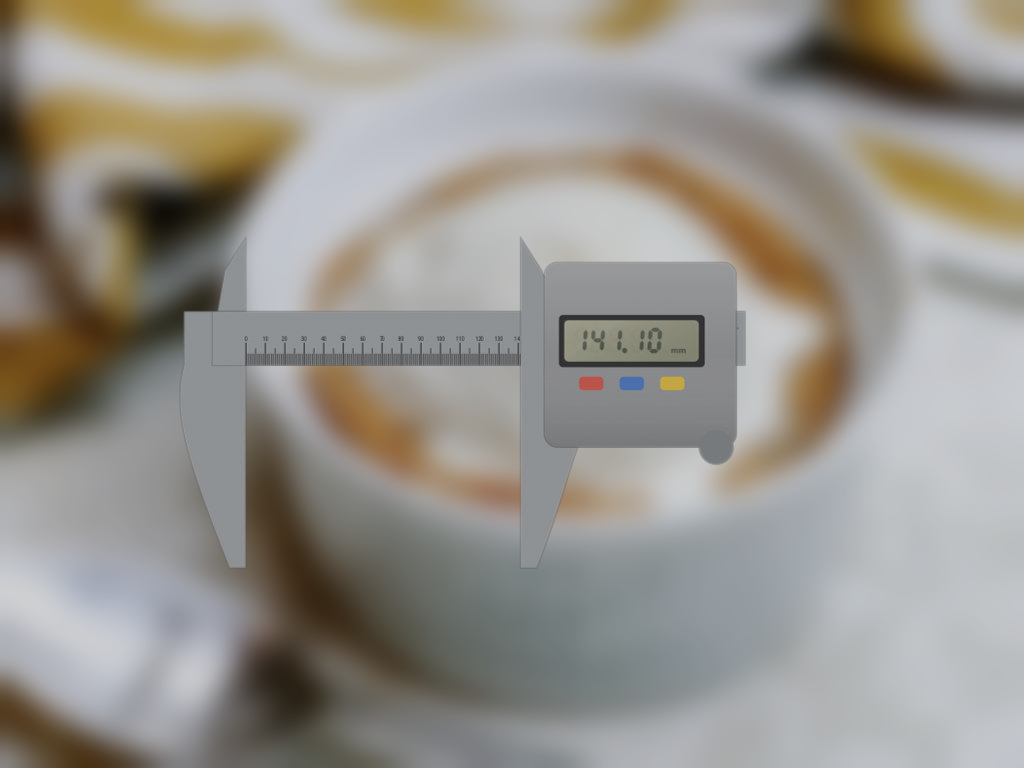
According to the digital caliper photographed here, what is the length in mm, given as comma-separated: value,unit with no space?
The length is 141.10,mm
